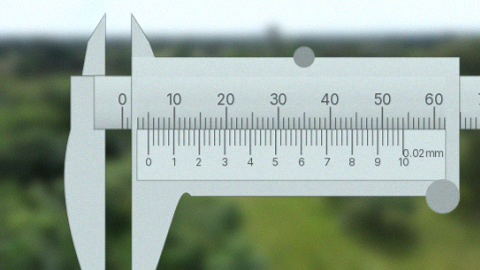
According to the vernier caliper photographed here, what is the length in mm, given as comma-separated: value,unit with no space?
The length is 5.0,mm
